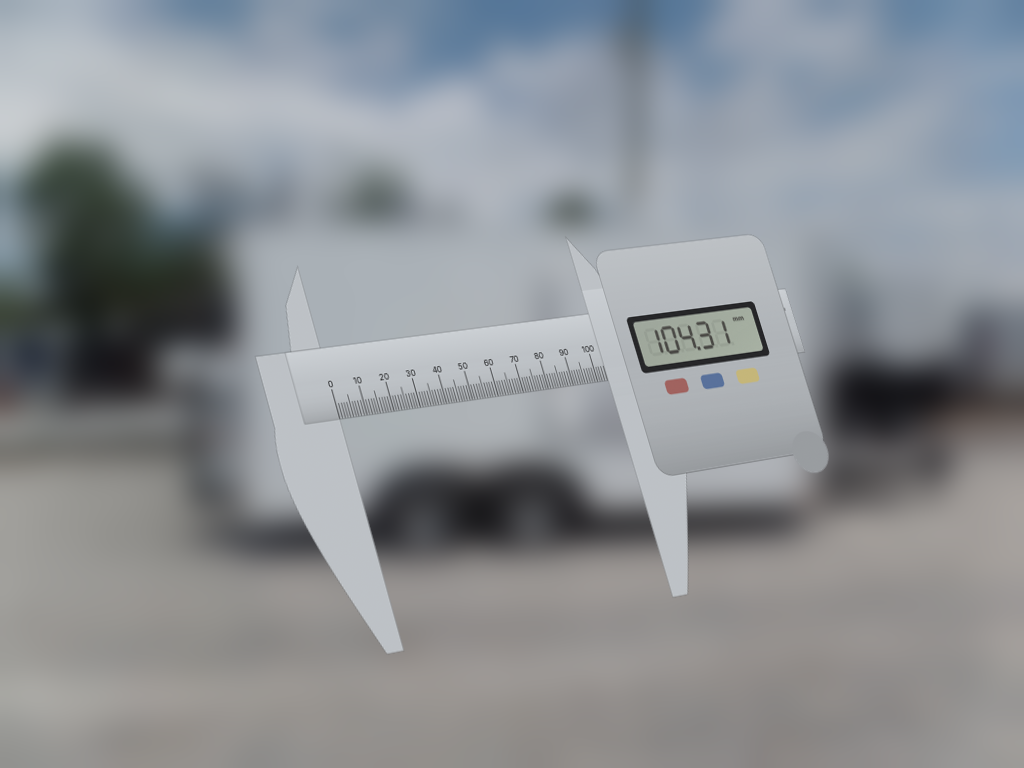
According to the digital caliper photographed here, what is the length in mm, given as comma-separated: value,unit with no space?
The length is 104.31,mm
